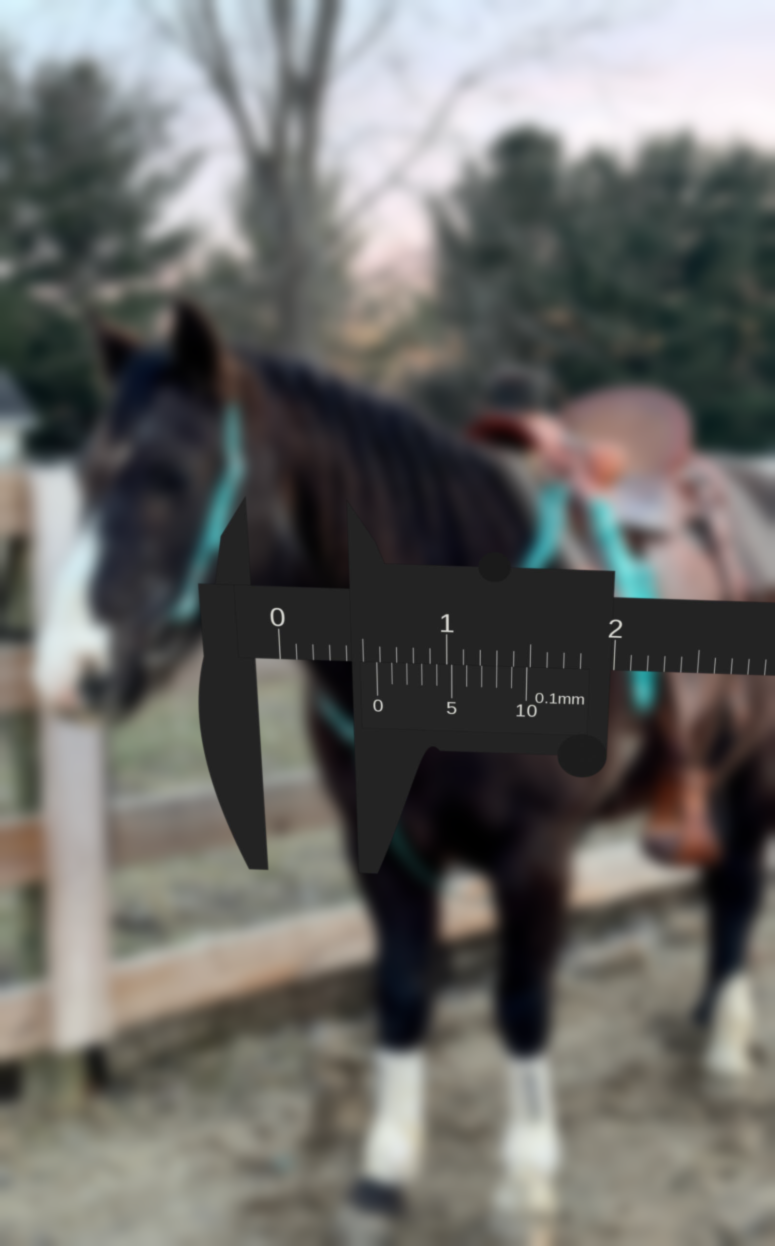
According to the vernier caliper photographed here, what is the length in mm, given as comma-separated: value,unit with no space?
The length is 5.8,mm
